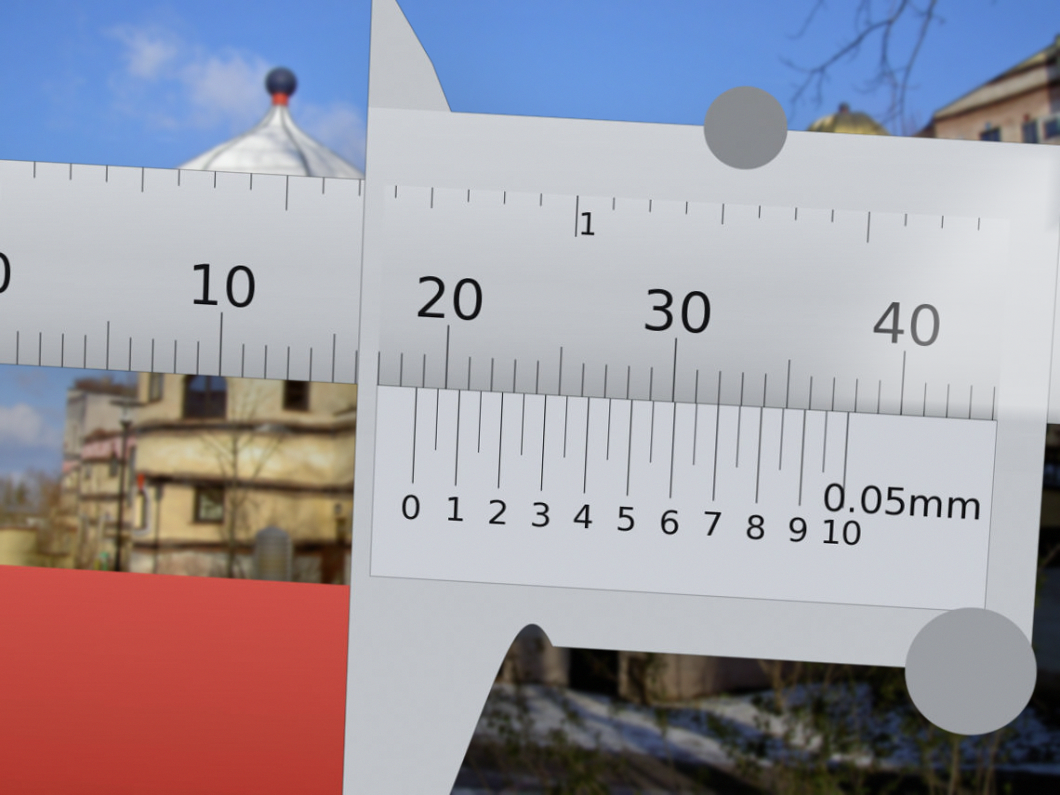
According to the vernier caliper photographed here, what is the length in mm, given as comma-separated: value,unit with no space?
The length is 18.70,mm
